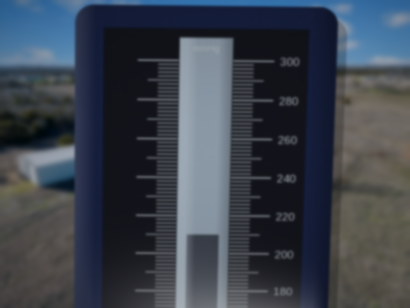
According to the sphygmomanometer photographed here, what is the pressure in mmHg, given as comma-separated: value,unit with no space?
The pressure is 210,mmHg
